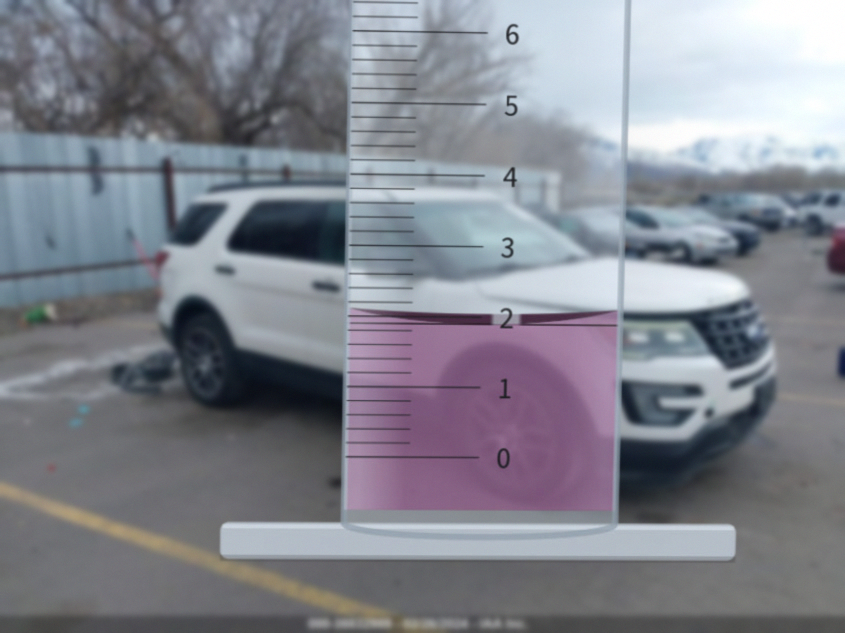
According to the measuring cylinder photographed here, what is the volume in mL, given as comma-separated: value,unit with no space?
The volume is 1.9,mL
